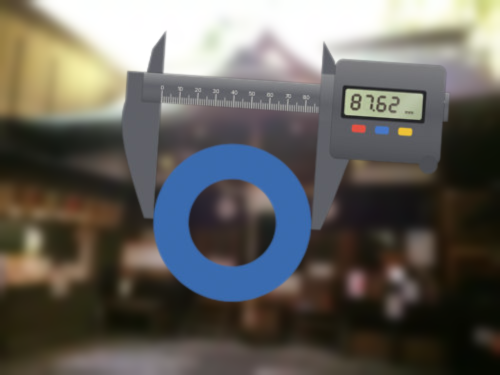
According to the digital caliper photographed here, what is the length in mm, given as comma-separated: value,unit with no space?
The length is 87.62,mm
